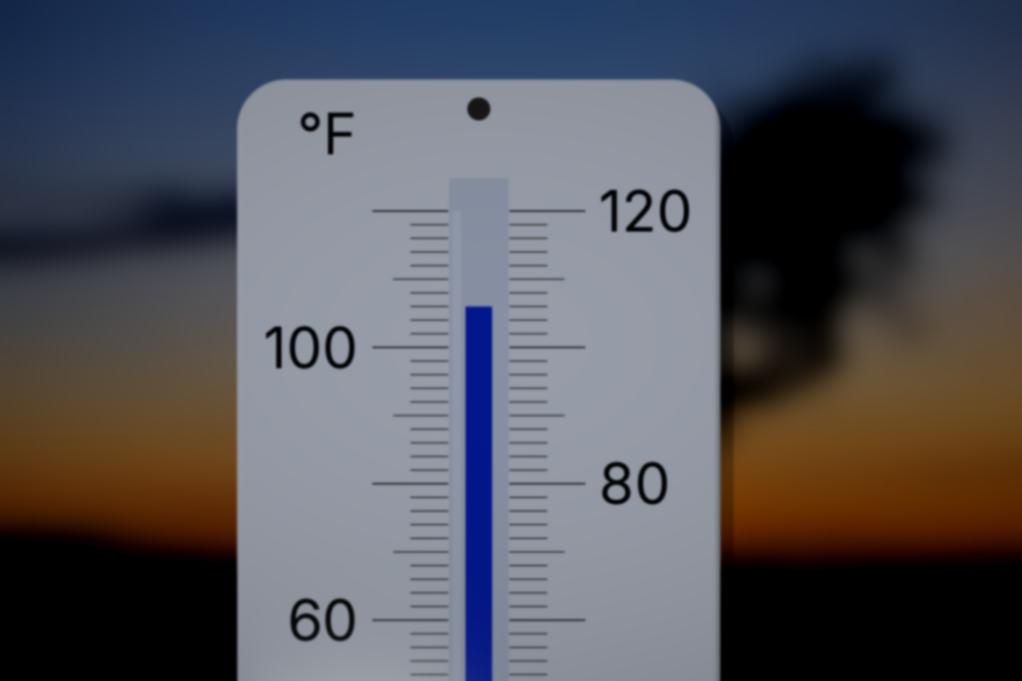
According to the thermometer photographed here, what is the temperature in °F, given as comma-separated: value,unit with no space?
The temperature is 106,°F
